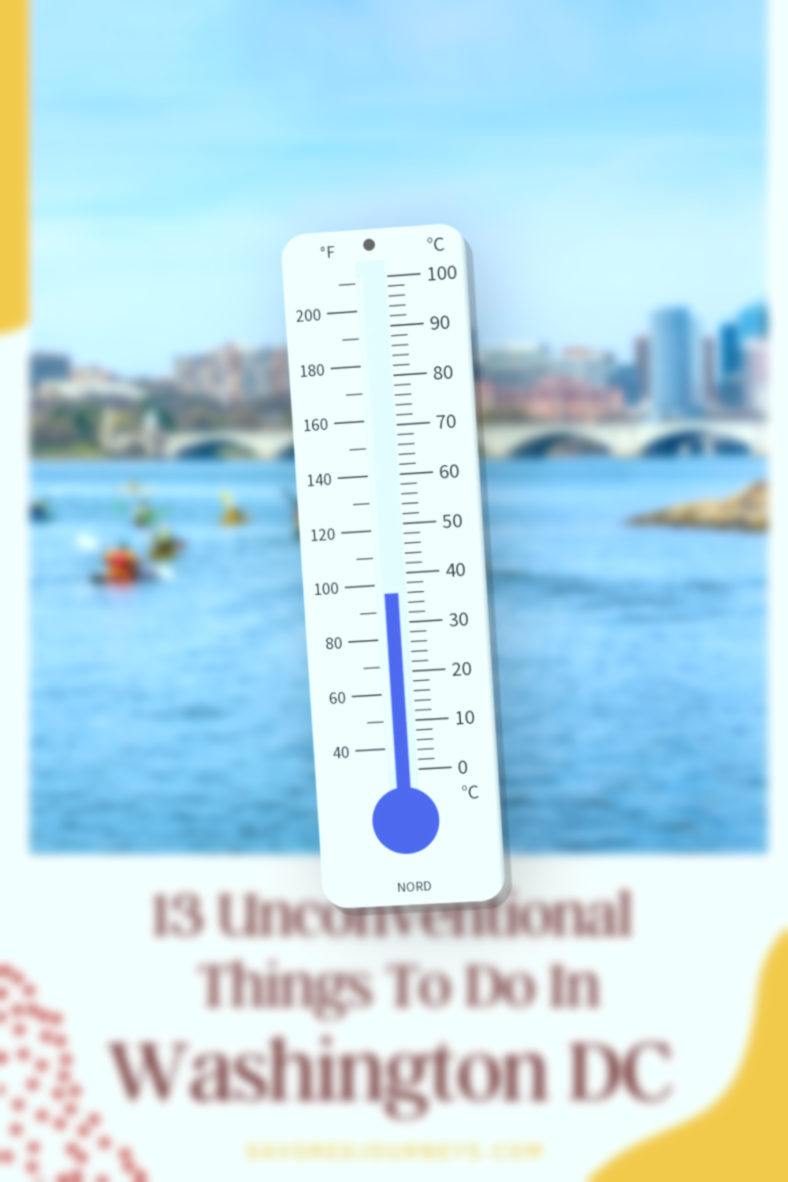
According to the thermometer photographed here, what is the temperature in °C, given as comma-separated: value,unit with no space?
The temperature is 36,°C
